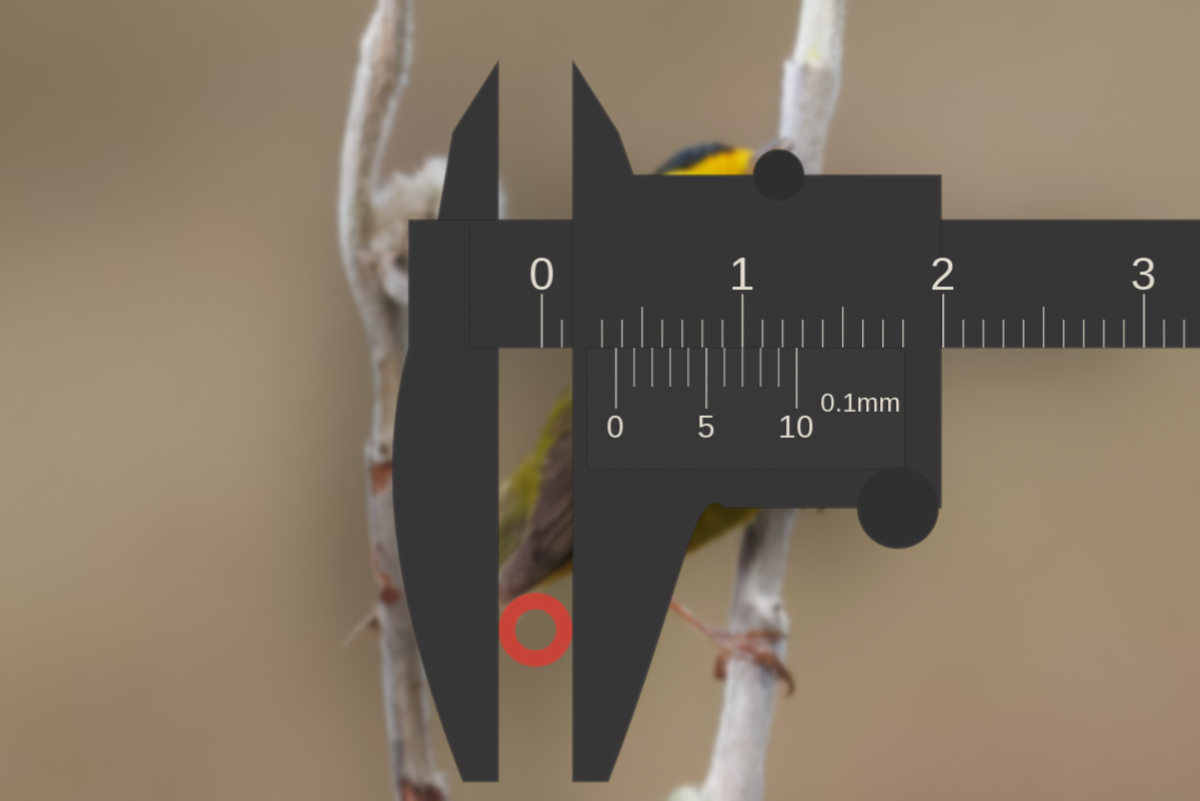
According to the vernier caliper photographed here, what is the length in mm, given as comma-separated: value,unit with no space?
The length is 3.7,mm
